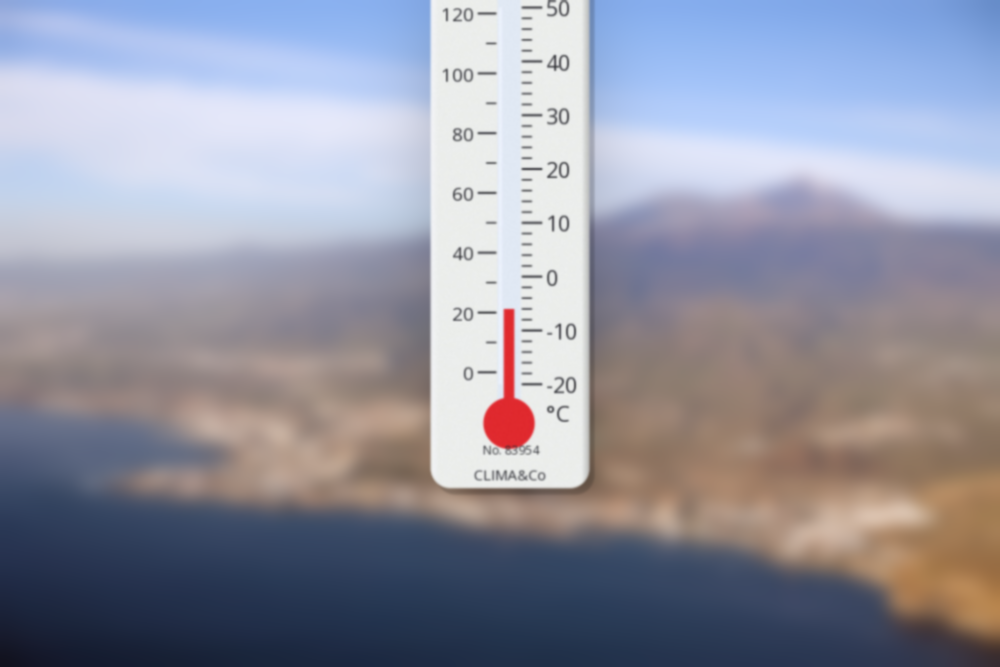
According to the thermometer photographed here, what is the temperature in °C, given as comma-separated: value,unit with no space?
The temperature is -6,°C
